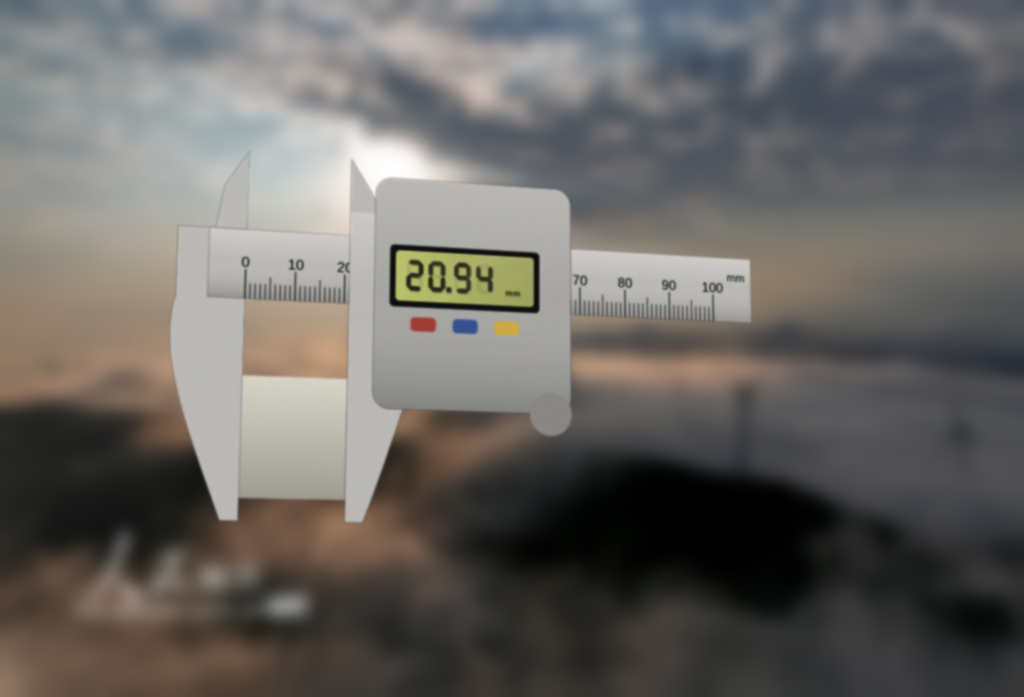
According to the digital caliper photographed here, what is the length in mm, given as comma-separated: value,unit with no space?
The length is 20.94,mm
